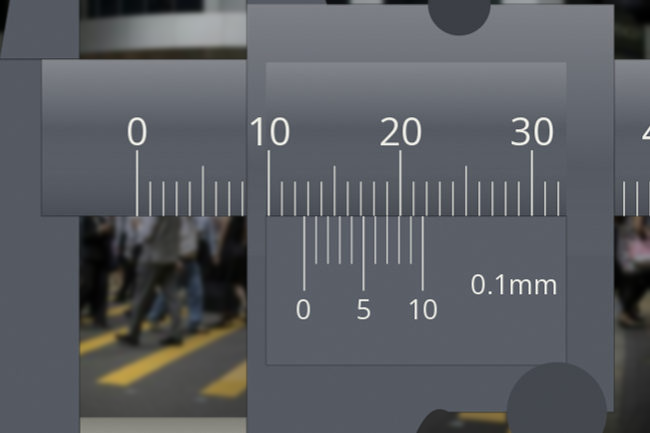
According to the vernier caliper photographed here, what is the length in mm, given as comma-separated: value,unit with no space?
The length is 12.7,mm
